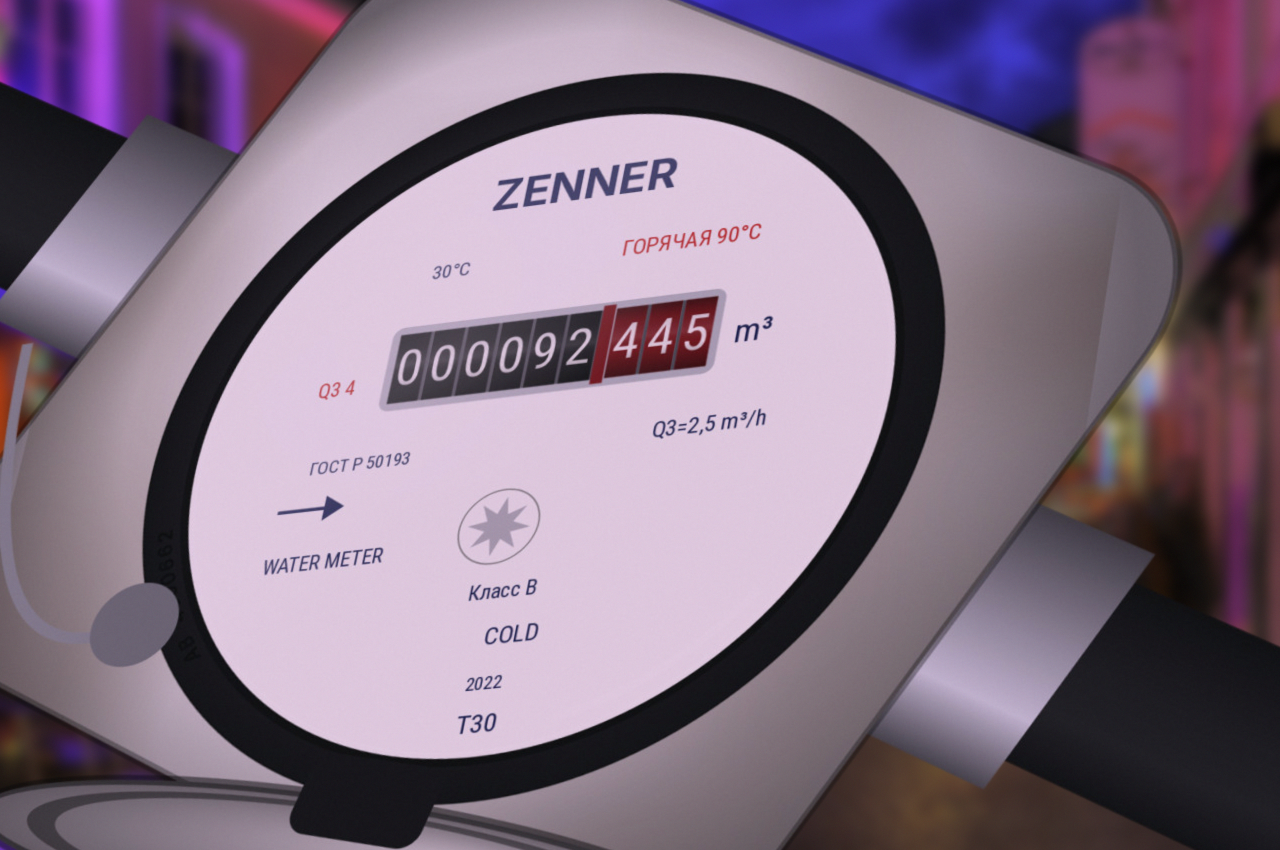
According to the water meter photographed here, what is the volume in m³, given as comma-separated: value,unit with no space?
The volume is 92.445,m³
